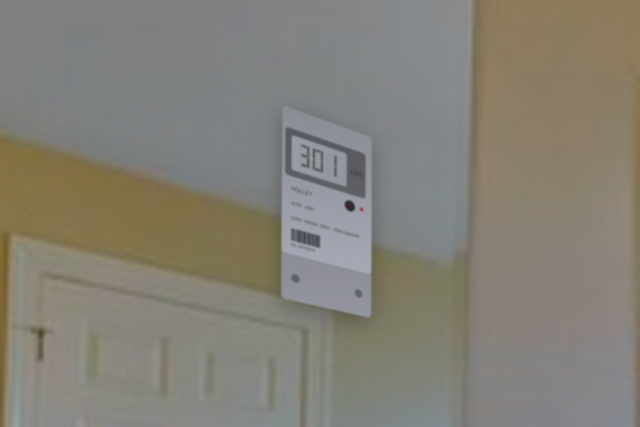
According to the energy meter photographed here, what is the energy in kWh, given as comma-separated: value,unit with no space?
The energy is 301,kWh
